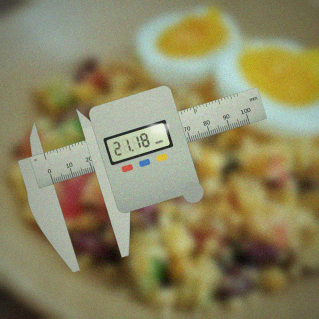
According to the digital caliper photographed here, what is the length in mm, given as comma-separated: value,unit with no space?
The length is 21.18,mm
